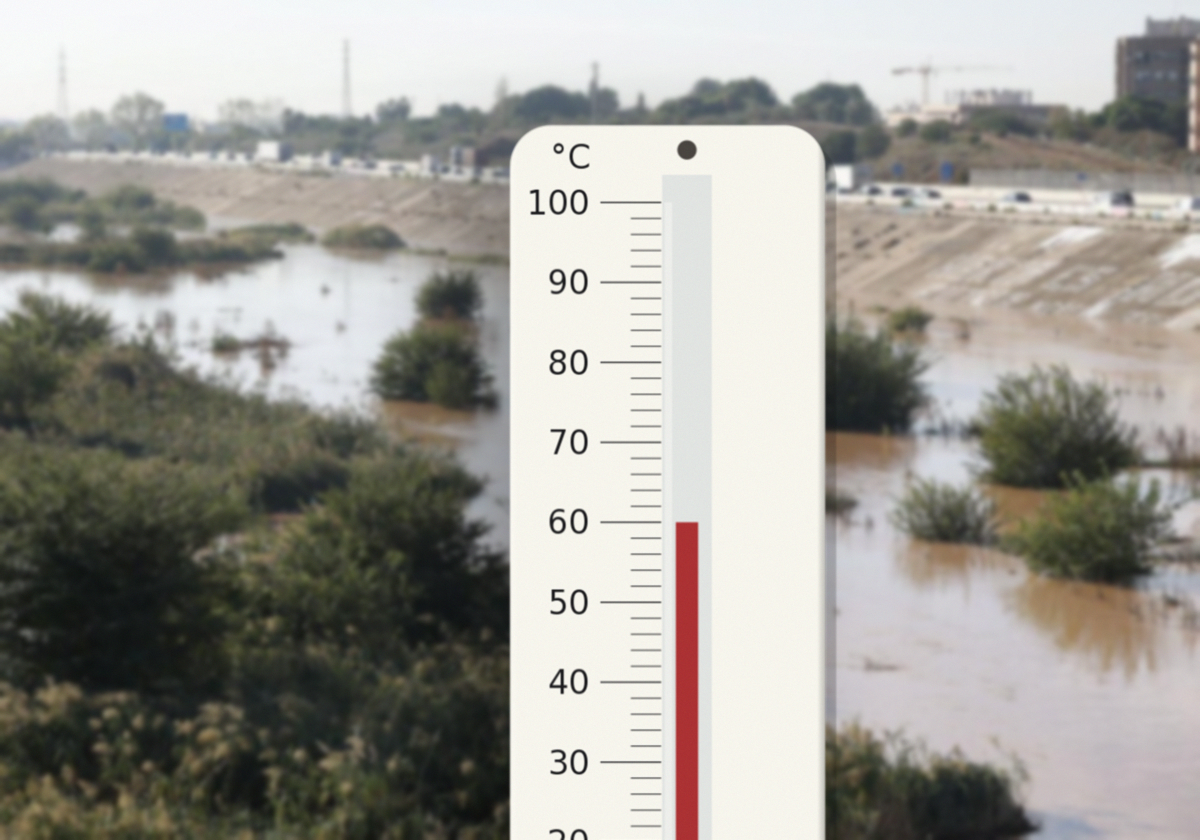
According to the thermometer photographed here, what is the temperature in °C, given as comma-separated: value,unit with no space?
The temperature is 60,°C
